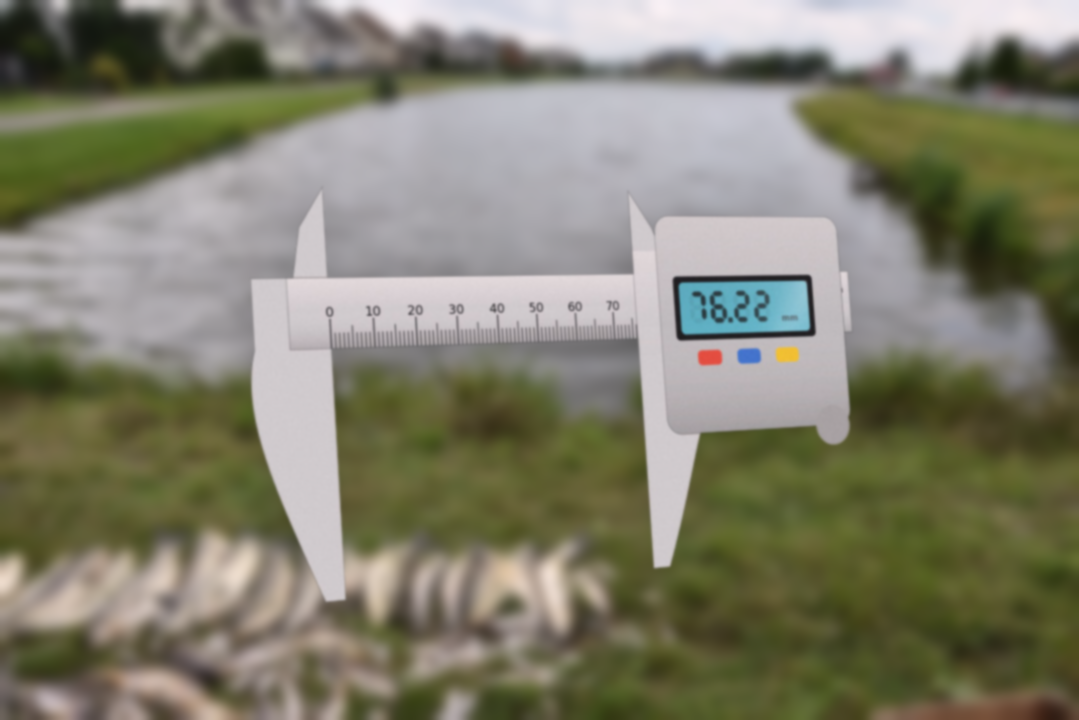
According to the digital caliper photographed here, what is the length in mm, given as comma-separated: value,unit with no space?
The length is 76.22,mm
